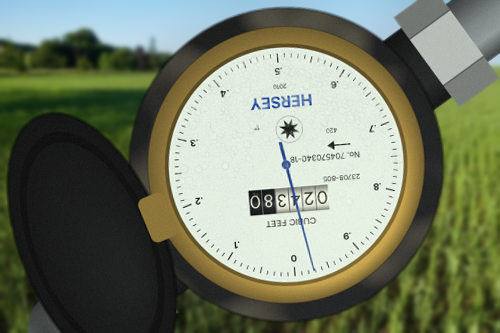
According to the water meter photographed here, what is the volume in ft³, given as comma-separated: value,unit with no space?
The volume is 24379.97,ft³
